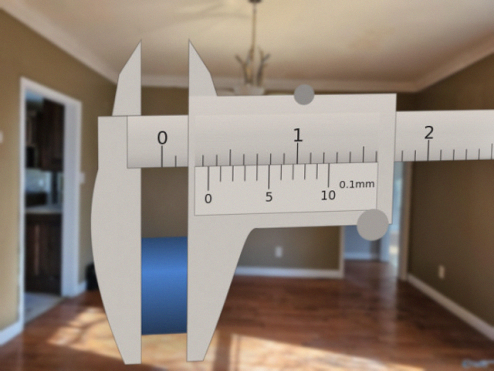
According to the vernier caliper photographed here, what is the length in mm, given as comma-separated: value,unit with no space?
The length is 3.4,mm
